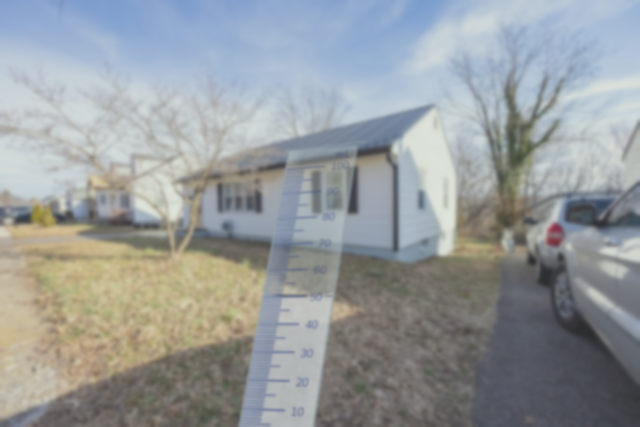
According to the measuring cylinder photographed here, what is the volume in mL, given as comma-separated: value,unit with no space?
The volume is 50,mL
